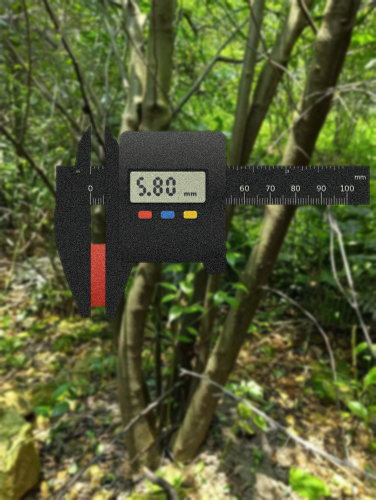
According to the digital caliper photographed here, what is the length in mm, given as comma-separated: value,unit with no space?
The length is 5.80,mm
